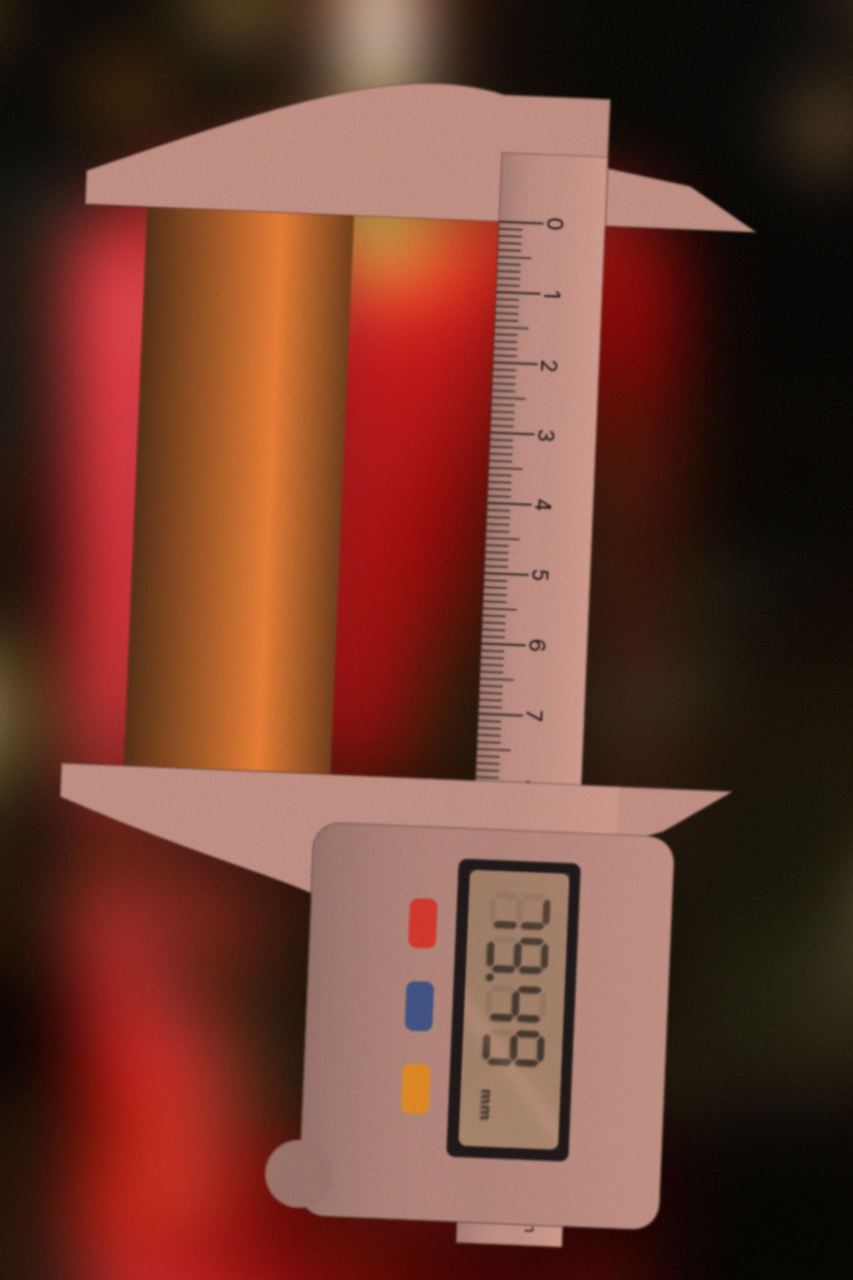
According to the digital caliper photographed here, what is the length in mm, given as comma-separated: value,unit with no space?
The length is 79.49,mm
